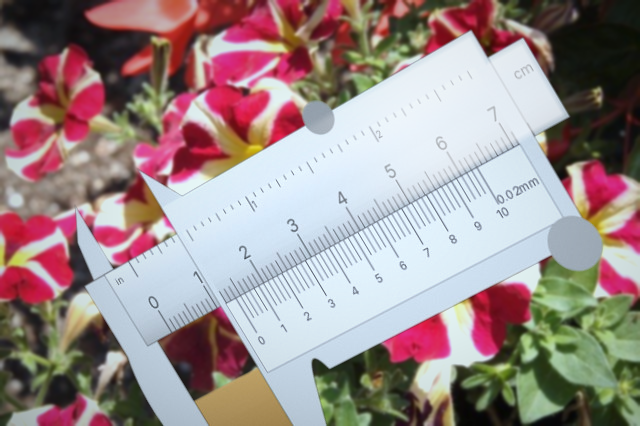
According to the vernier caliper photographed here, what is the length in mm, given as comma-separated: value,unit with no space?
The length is 14.0,mm
